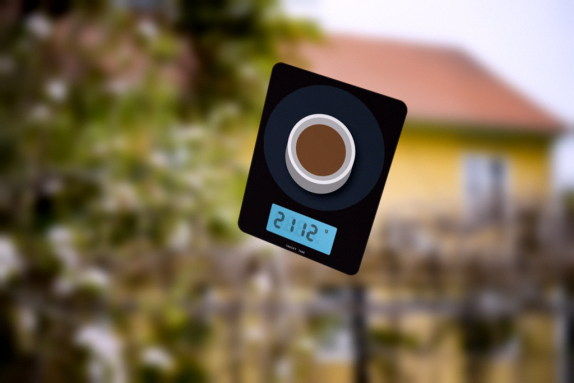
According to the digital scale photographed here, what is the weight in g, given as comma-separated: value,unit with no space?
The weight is 2112,g
